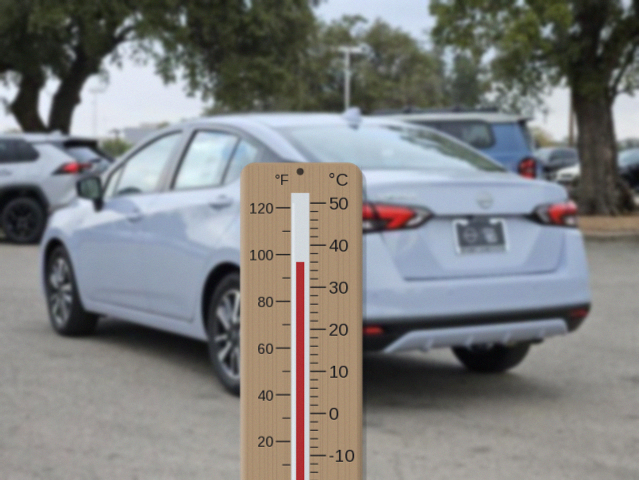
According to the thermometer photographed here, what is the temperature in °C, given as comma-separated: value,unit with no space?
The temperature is 36,°C
